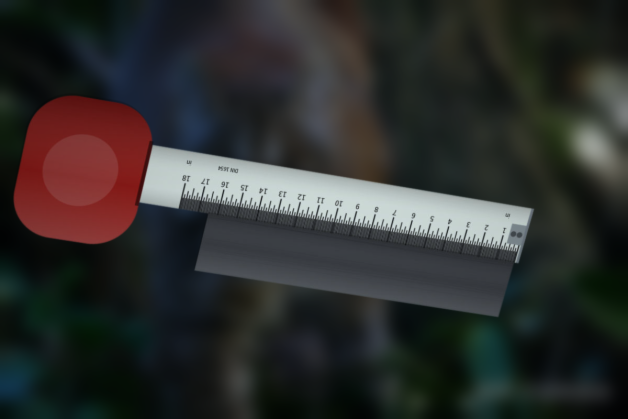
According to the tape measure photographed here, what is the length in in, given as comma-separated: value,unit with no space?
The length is 16.5,in
